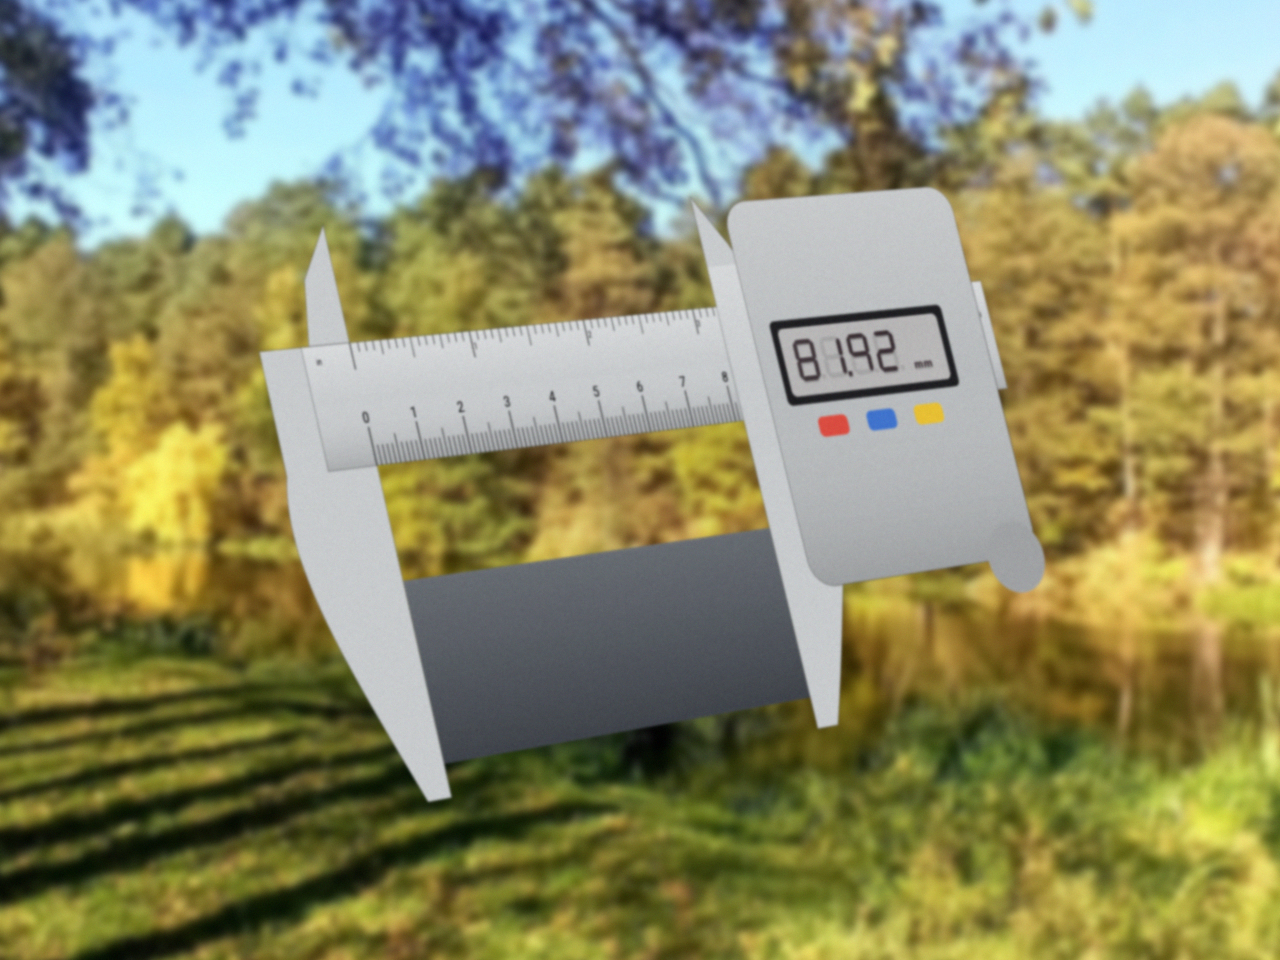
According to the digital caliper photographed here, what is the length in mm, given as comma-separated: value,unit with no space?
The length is 81.92,mm
